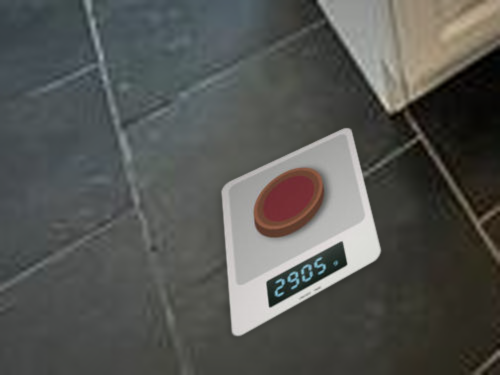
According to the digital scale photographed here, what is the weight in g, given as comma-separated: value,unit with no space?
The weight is 2905,g
